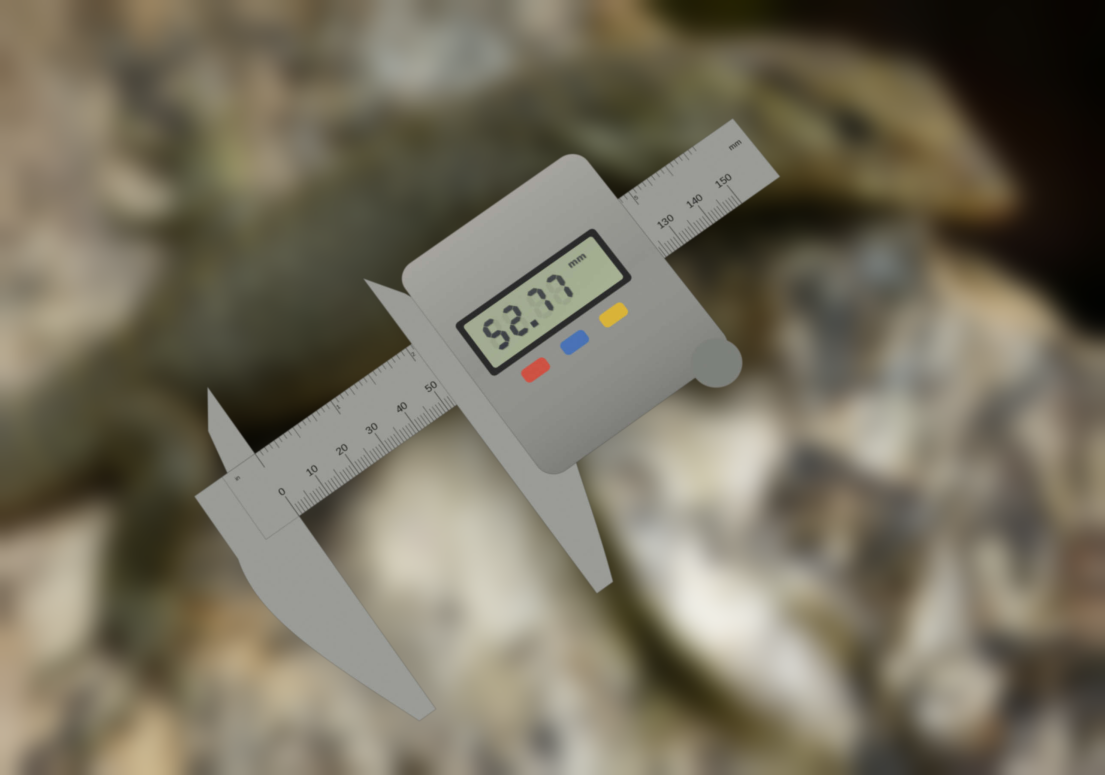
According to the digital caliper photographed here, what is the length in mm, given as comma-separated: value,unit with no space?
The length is 52.77,mm
